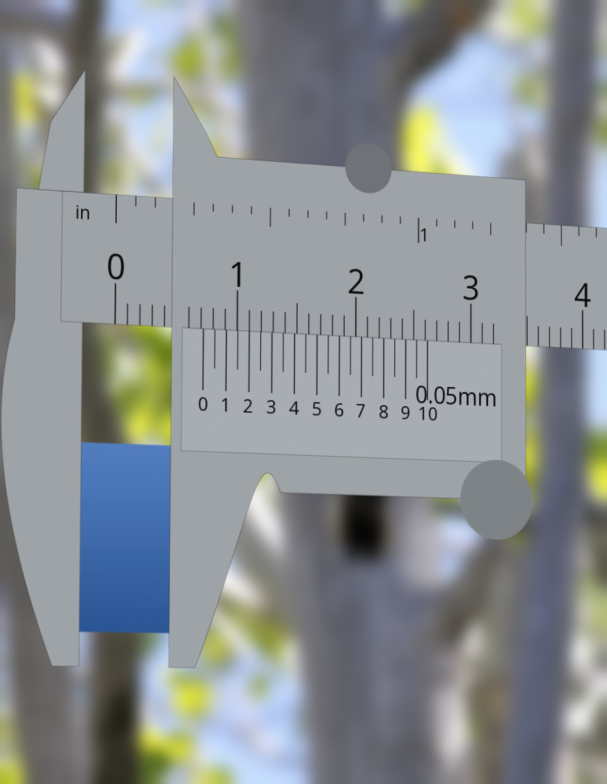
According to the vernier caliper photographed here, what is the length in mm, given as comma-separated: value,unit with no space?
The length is 7.2,mm
